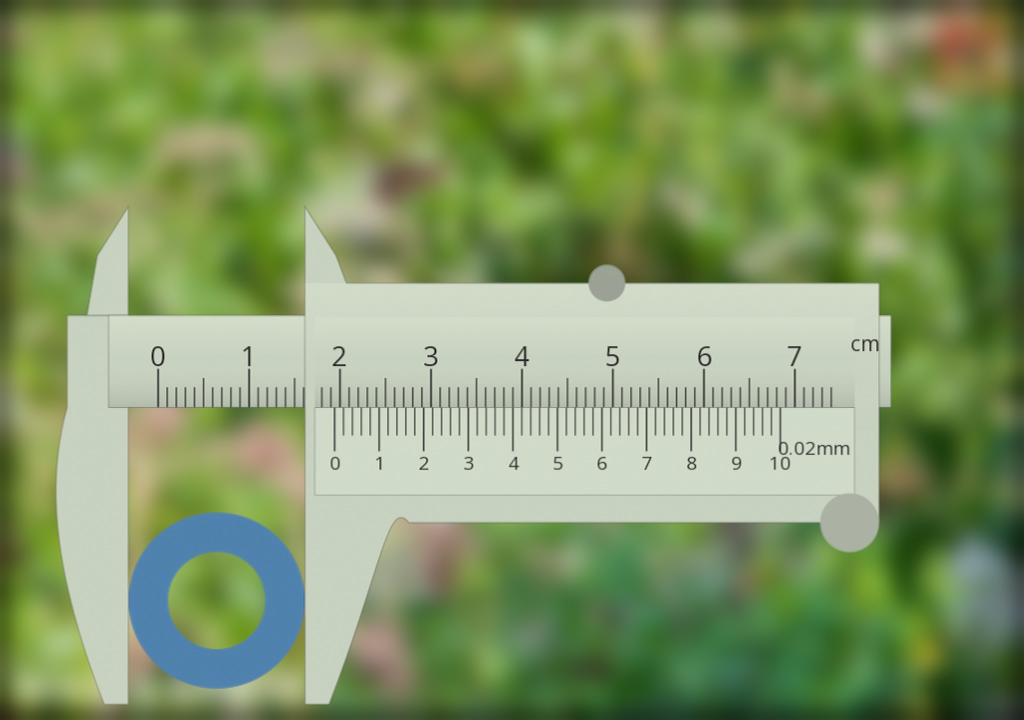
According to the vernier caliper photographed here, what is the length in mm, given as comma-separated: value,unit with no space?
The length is 19.4,mm
